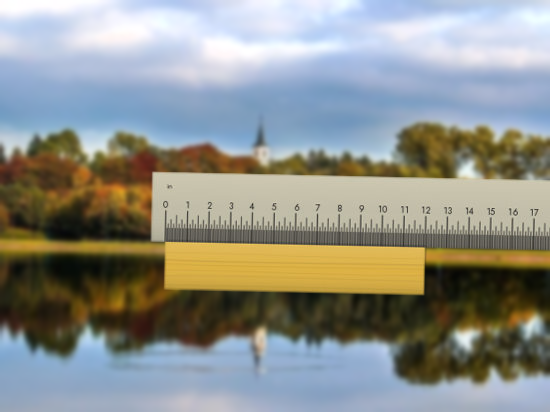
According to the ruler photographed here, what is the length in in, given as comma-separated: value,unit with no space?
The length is 12,in
